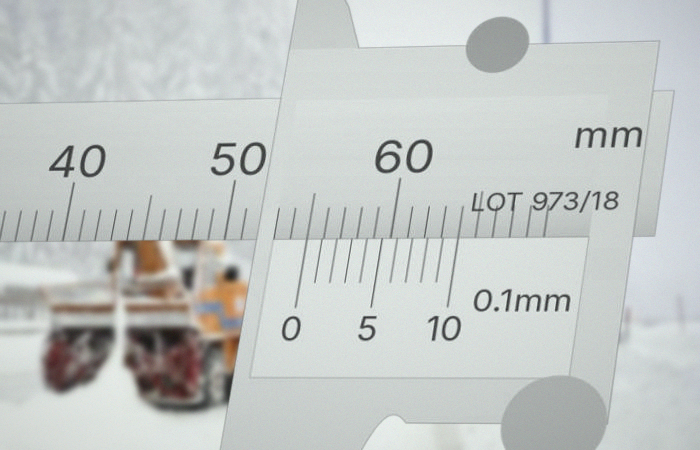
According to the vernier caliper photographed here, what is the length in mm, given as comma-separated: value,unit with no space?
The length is 55.0,mm
